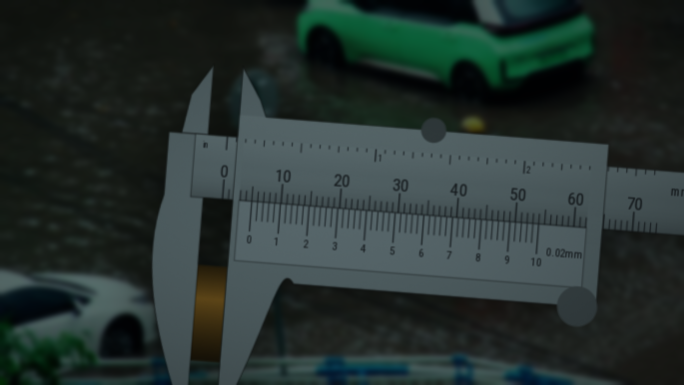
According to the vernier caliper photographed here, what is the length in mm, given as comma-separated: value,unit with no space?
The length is 5.0,mm
